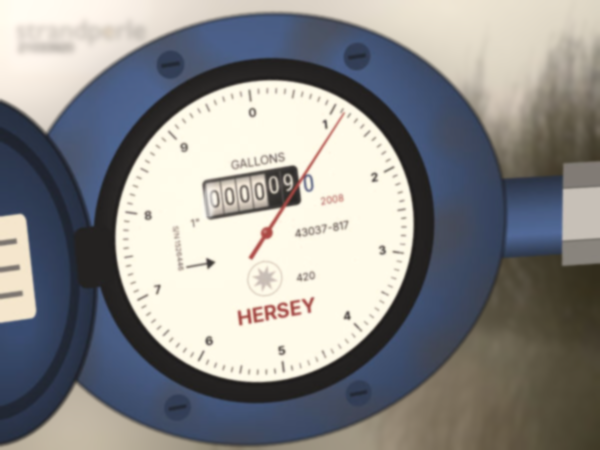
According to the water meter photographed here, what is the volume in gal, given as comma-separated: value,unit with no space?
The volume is 91.1,gal
